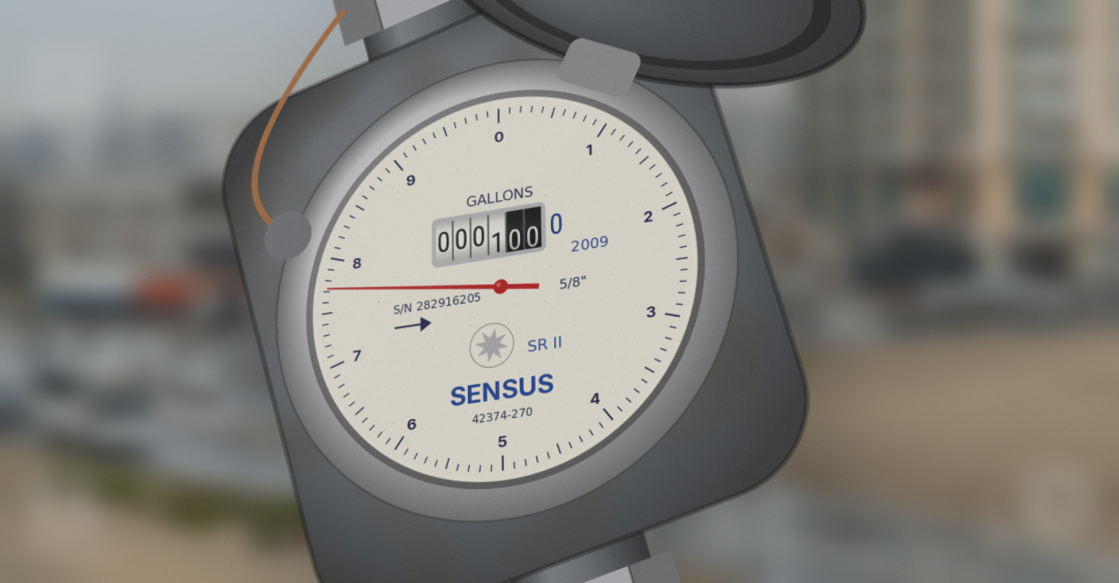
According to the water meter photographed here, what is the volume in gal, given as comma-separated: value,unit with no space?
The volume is 997.7,gal
